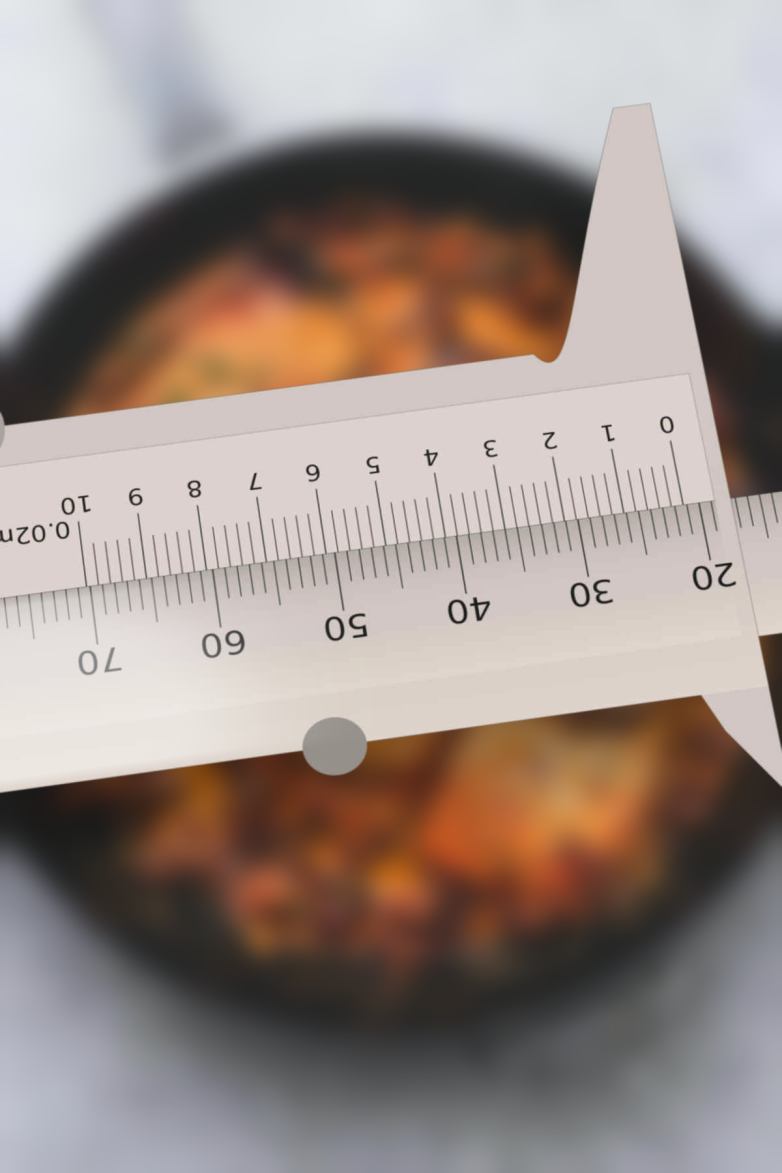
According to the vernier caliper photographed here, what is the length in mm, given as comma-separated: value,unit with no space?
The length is 21.3,mm
